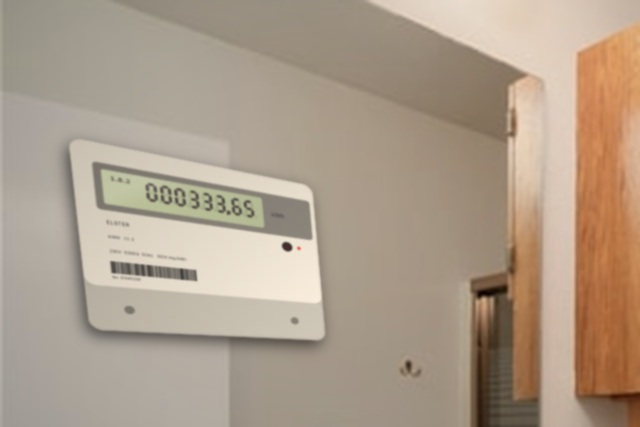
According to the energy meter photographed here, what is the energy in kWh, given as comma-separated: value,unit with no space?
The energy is 333.65,kWh
